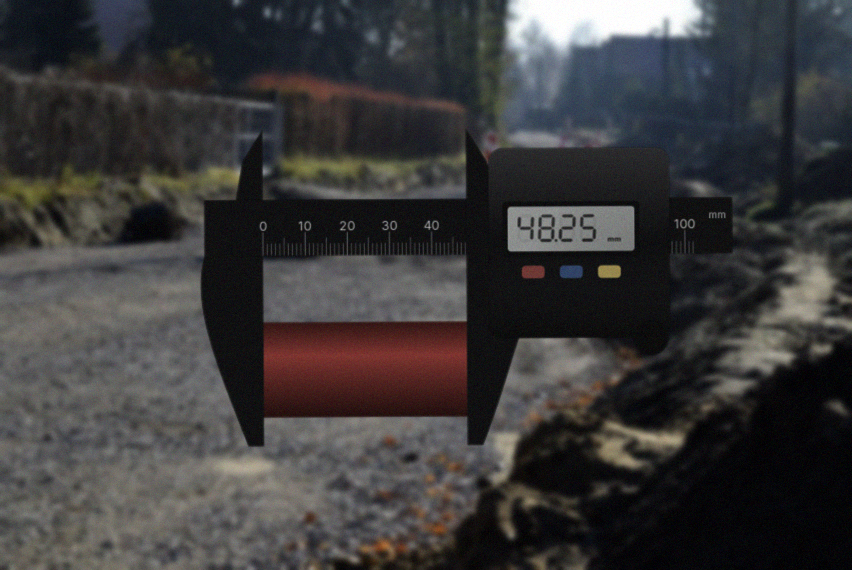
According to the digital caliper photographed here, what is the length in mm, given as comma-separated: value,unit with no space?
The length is 48.25,mm
